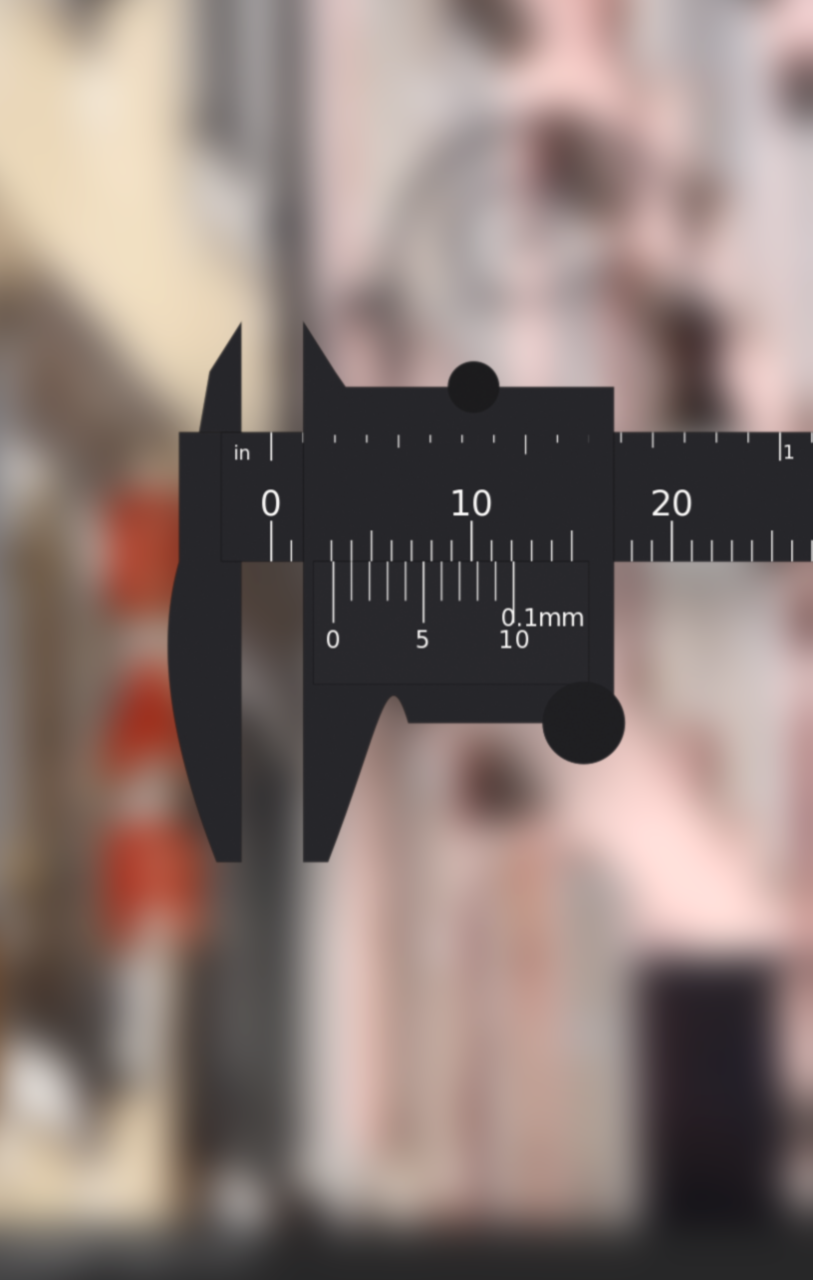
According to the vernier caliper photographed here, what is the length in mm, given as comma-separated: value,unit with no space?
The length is 3.1,mm
